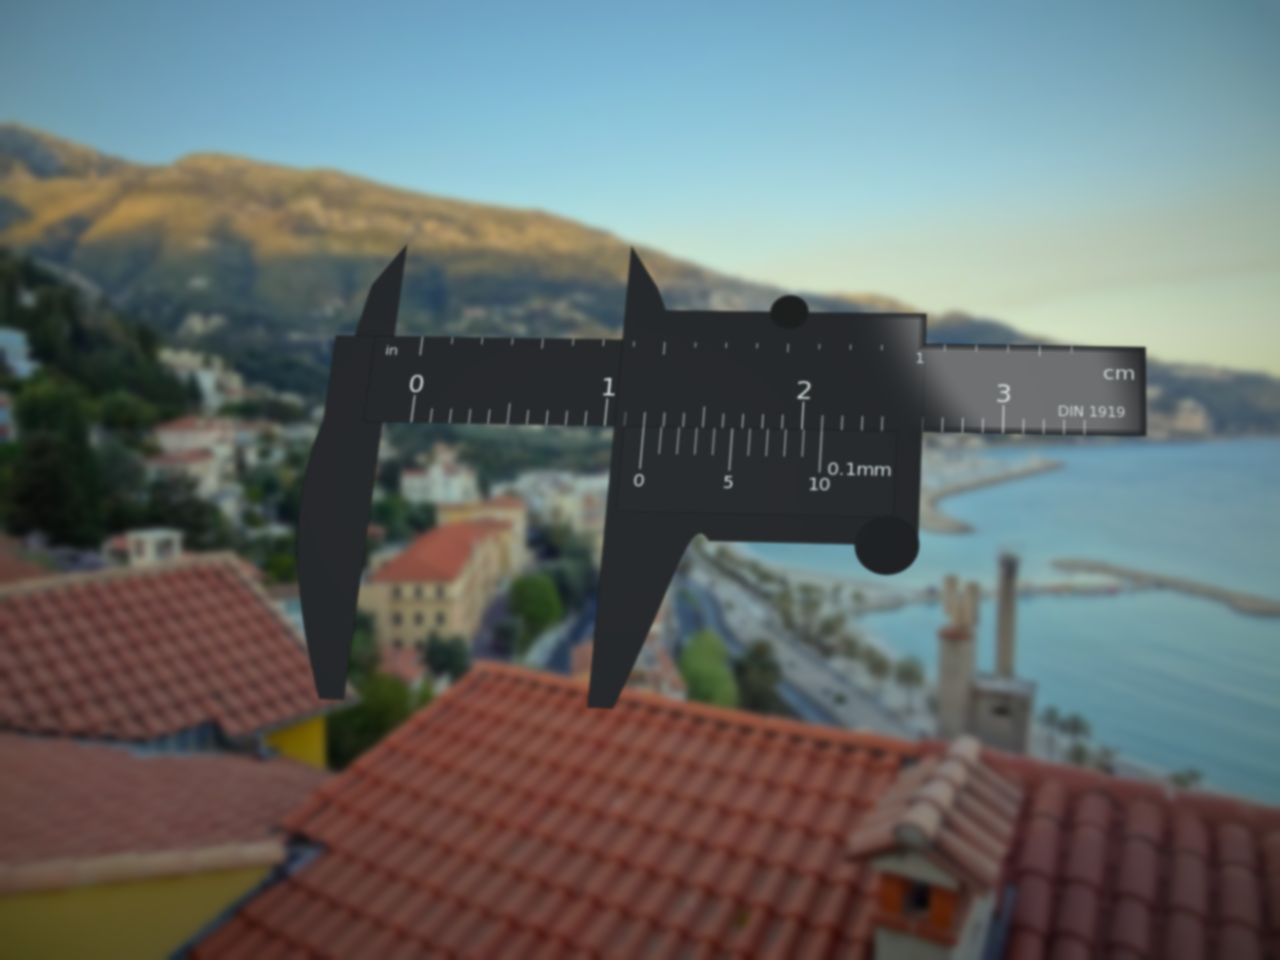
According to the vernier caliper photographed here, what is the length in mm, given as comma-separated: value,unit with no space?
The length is 12.0,mm
